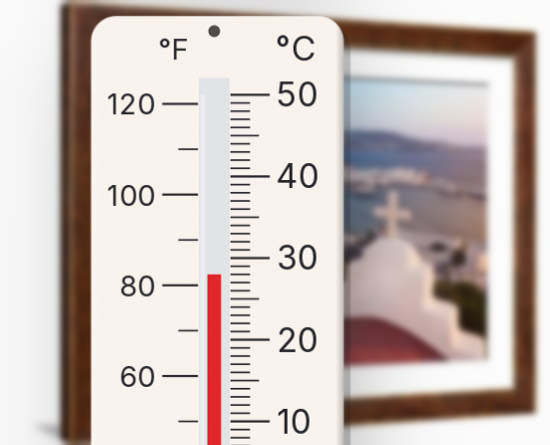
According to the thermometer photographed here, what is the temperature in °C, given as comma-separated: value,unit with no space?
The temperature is 28,°C
